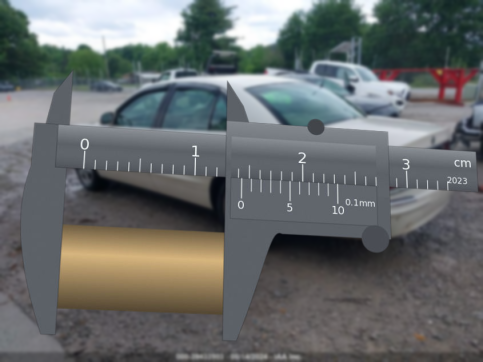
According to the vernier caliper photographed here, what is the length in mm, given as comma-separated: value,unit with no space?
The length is 14.3,mm
